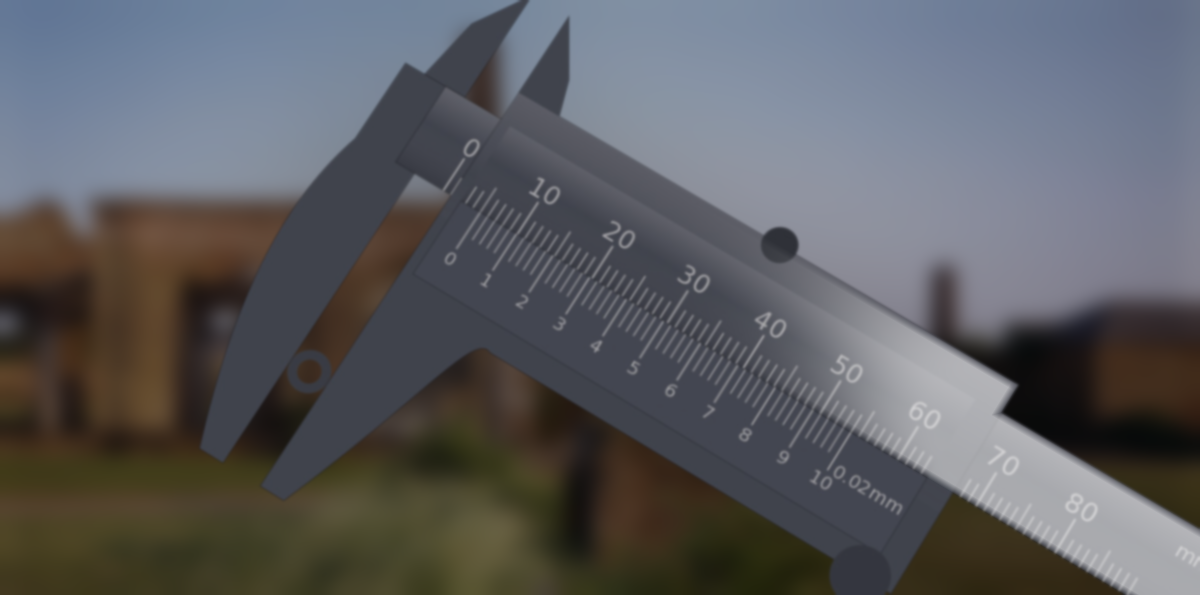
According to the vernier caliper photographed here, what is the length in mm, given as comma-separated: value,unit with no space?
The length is 5.0,mm
